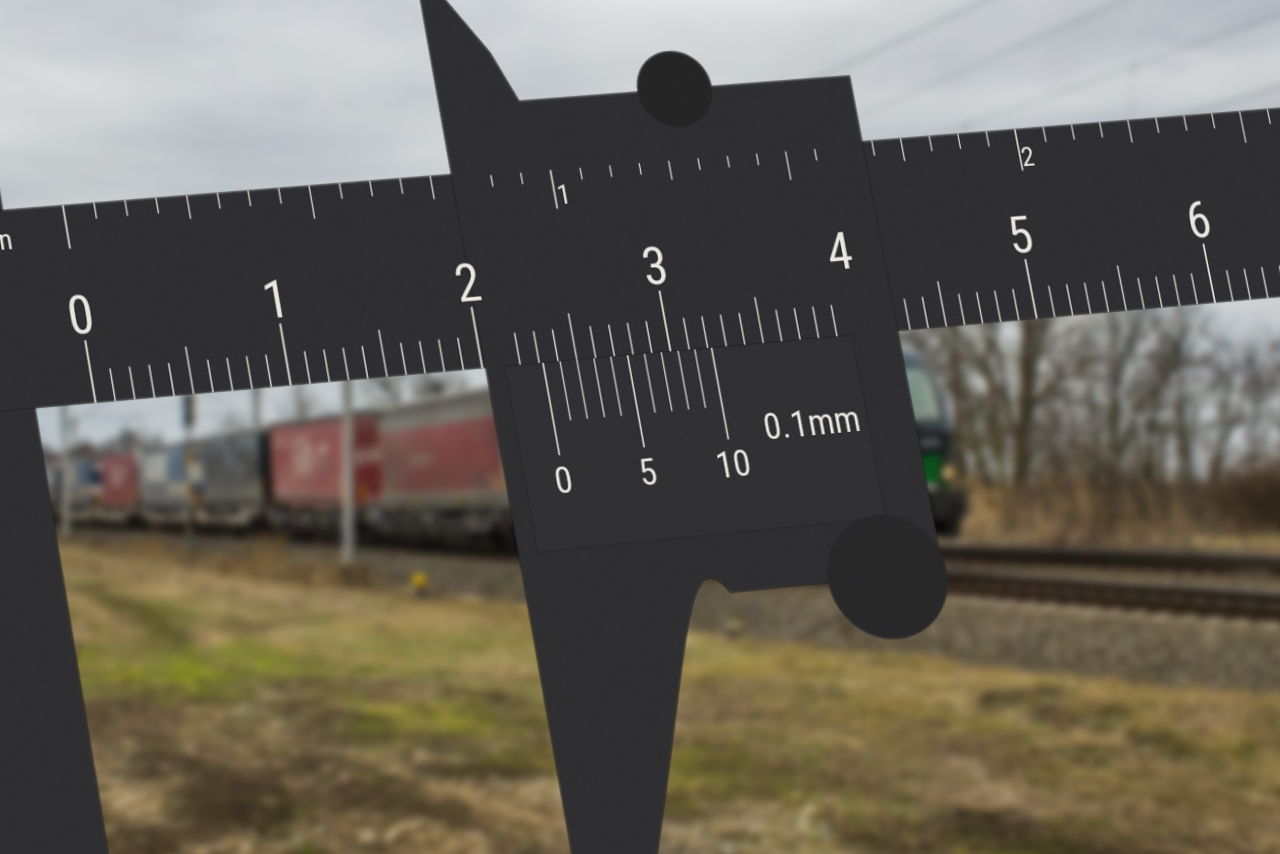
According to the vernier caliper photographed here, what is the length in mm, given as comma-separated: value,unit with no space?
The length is 23.2,mm
